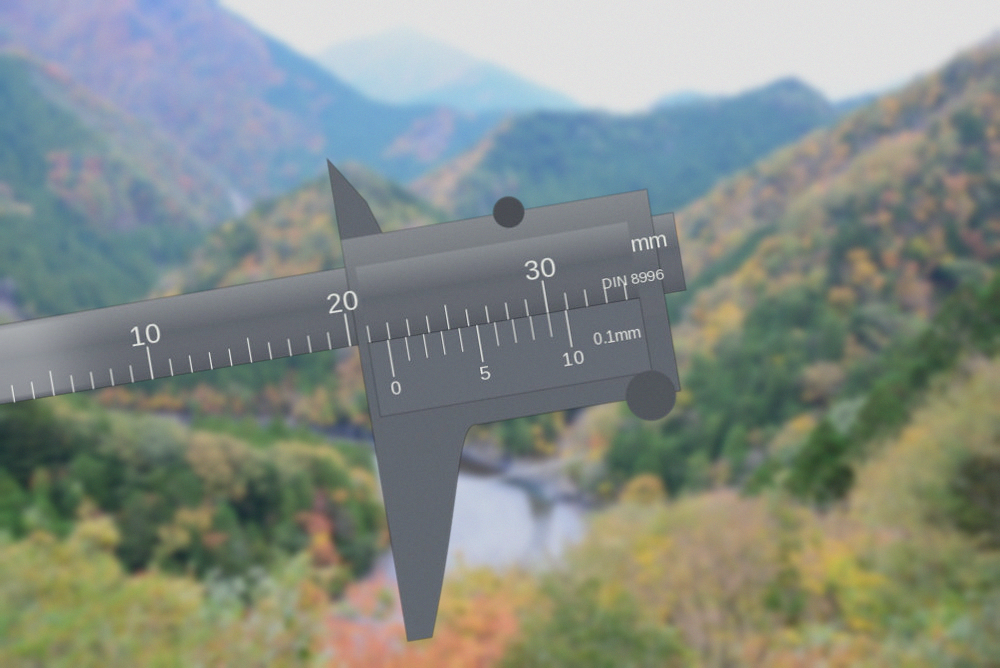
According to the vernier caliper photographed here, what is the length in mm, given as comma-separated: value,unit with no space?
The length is 21.9,mm
